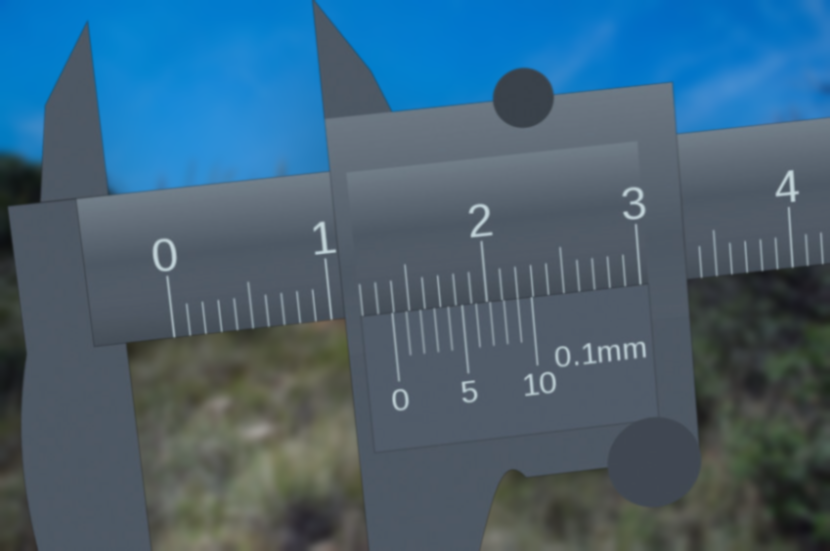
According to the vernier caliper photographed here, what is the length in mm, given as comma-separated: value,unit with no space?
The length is 13.9,mm
